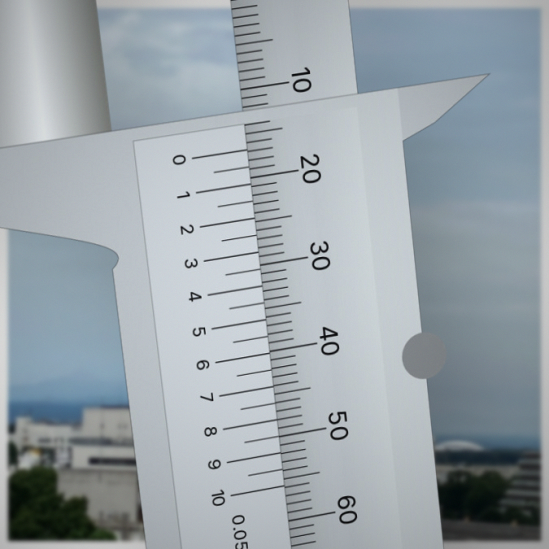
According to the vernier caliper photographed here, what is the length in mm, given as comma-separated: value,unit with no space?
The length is 16.8,mm
